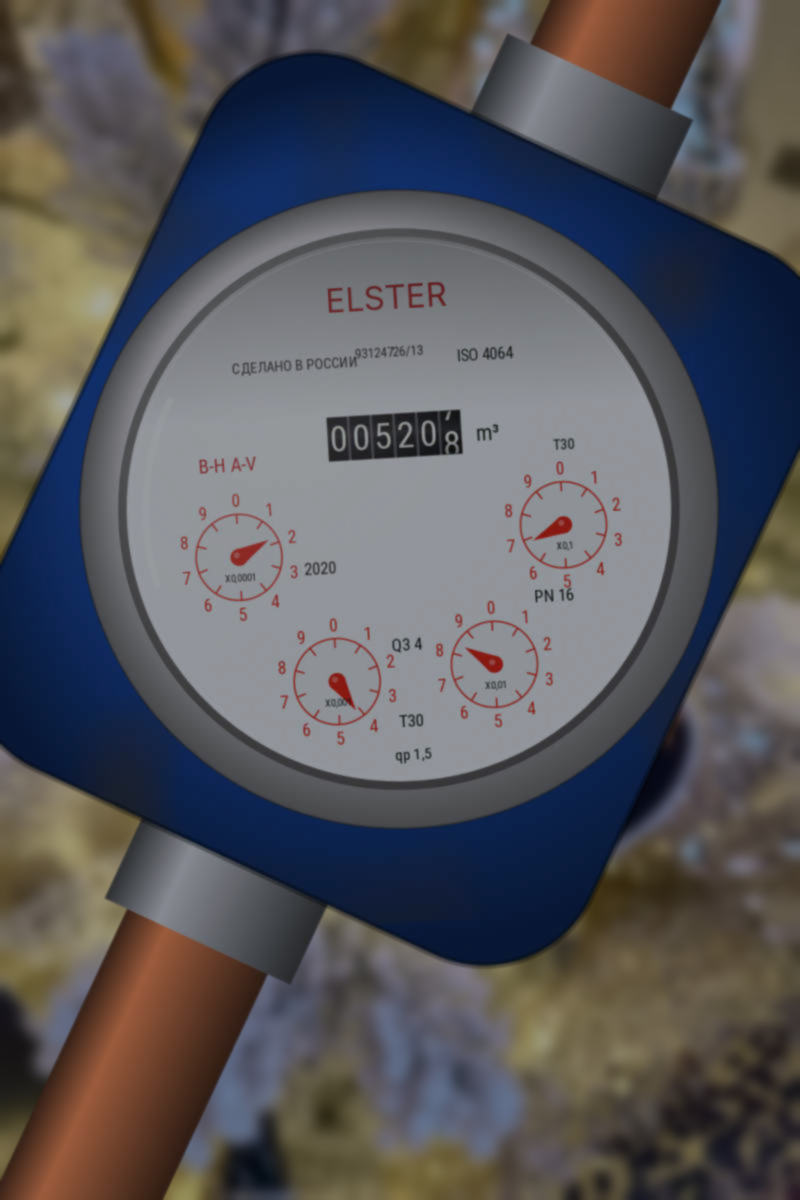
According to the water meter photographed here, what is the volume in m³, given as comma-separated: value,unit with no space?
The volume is 5207.6841,m³
